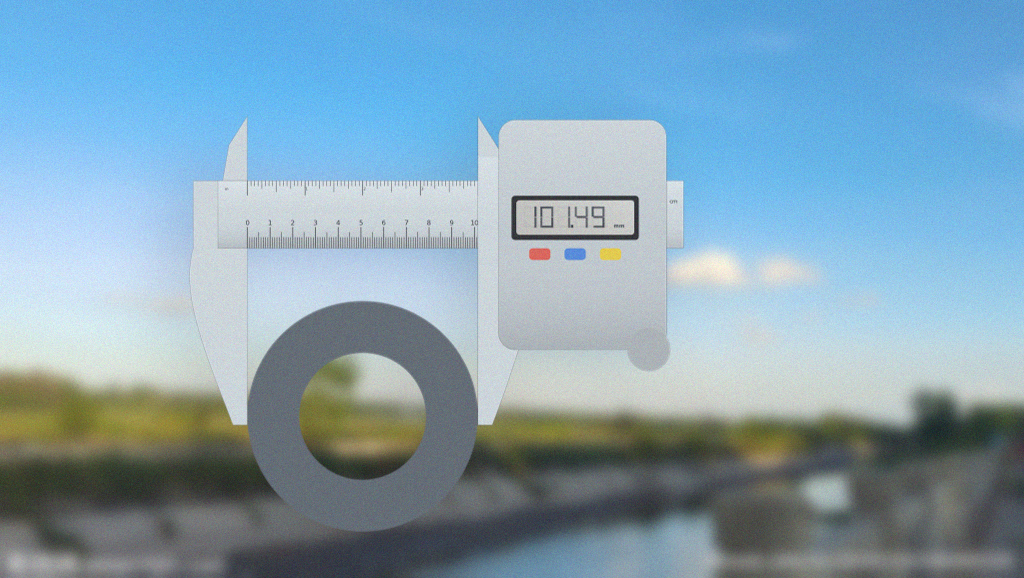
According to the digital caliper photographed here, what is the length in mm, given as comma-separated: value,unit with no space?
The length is 101.49,mm
